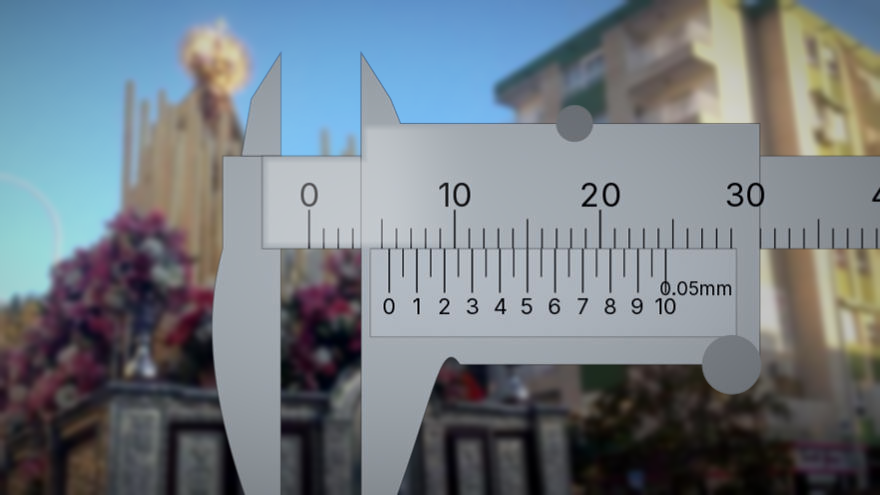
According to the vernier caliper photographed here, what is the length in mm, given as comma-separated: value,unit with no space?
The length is 5.5,mm
